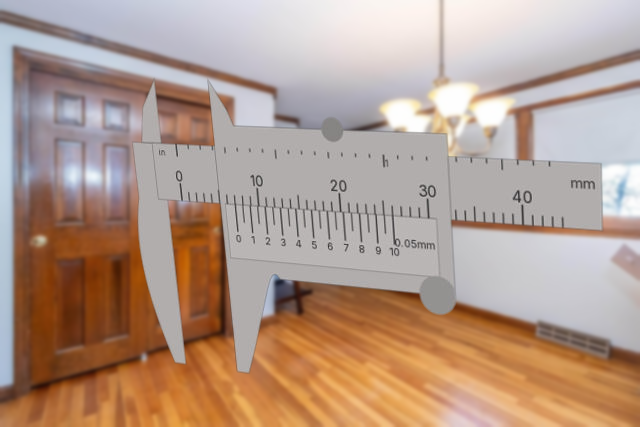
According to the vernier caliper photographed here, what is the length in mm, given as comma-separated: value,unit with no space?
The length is 7.0,mm
